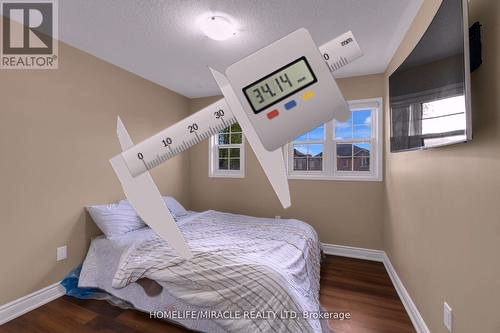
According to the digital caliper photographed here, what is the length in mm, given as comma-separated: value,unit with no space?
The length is 34.14,mm
